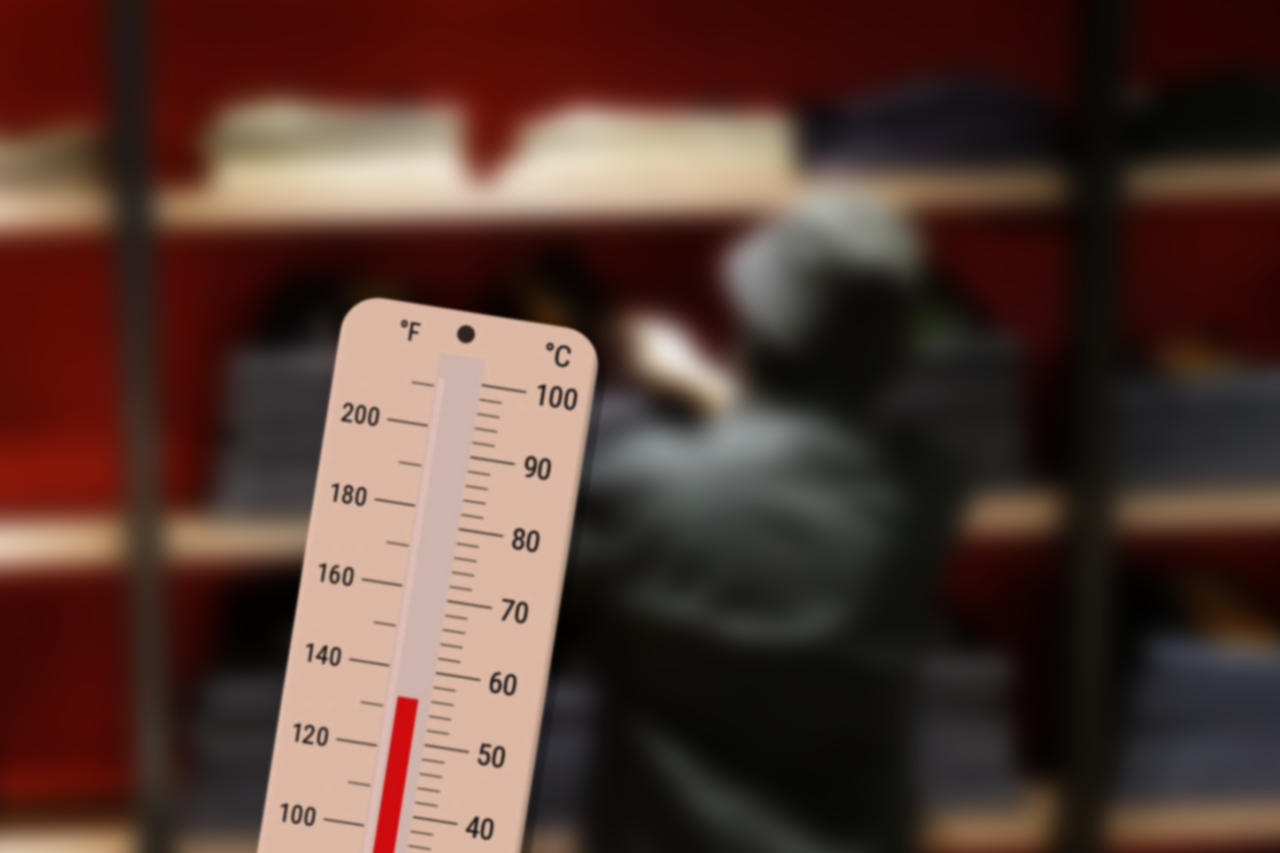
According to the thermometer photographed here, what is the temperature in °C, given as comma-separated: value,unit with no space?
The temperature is 56,°C
